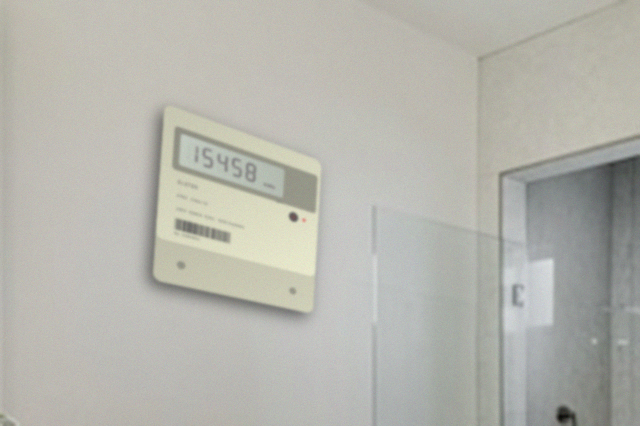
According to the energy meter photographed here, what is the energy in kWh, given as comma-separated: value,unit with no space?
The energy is 15458,kWh
